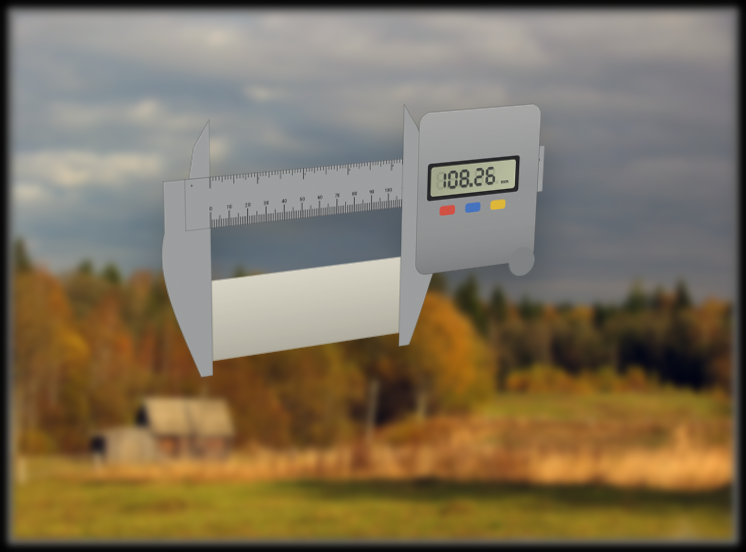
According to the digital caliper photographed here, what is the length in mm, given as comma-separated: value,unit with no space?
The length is 108.26,mm
